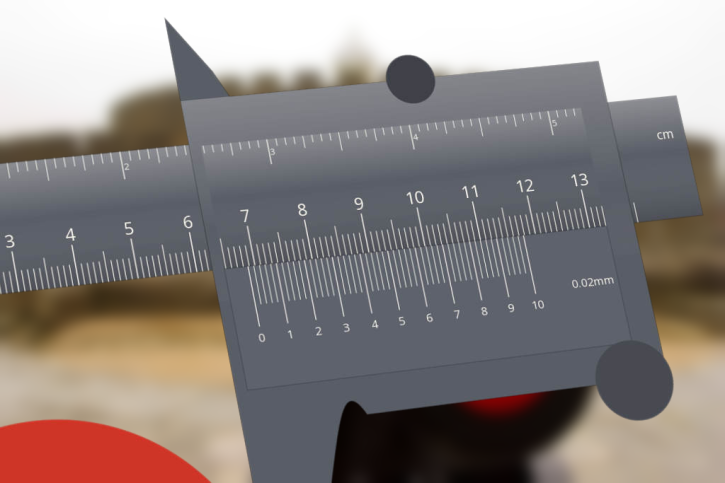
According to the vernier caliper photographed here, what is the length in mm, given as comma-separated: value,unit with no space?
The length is 68.8,mm
